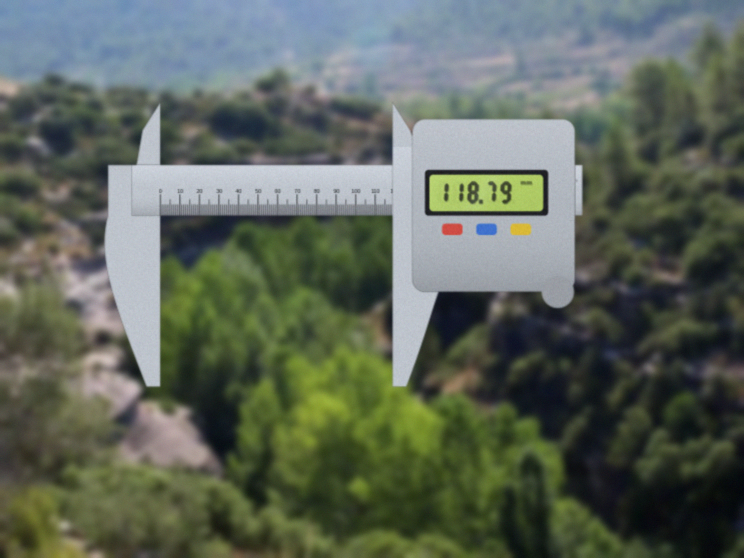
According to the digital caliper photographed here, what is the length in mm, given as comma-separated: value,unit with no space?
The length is 118.79,mm
